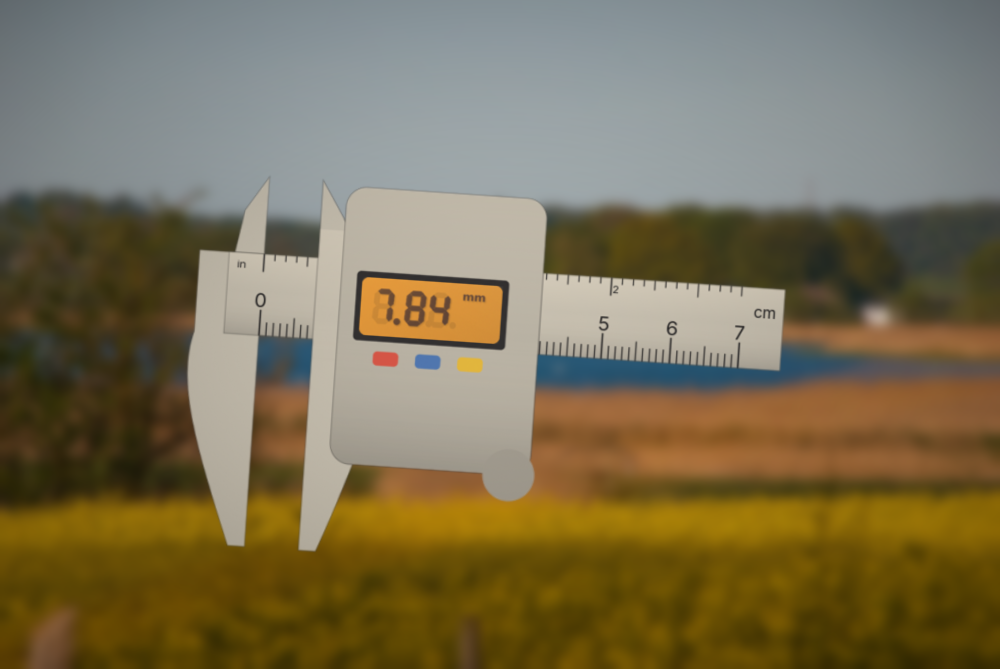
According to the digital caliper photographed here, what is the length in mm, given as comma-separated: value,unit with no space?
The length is 7.84,mm
